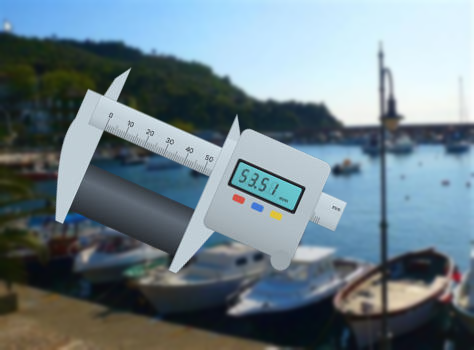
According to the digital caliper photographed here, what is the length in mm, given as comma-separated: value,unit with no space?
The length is 53.51,mm
